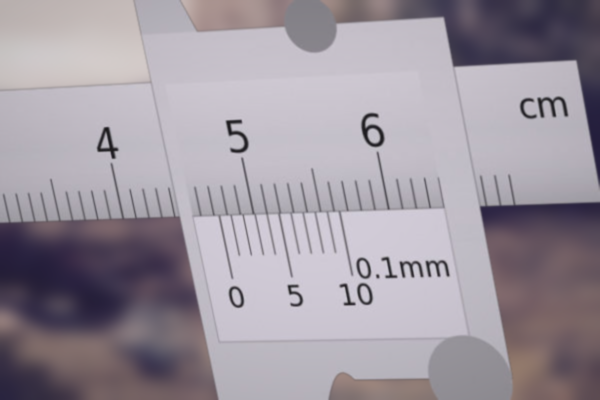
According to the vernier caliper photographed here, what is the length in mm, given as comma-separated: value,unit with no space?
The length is 47.4,mm
